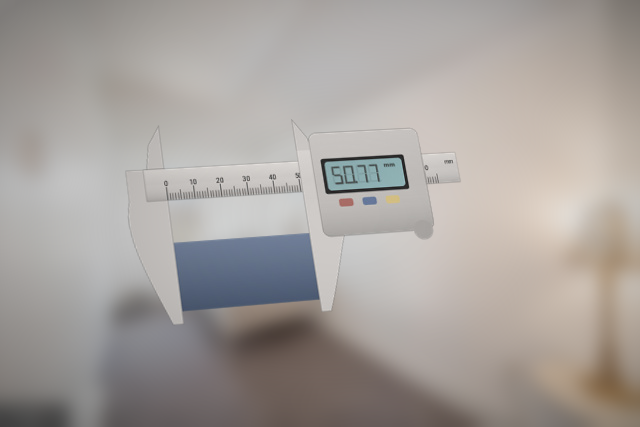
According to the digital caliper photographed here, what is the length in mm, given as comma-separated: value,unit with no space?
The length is 50.77,mm
